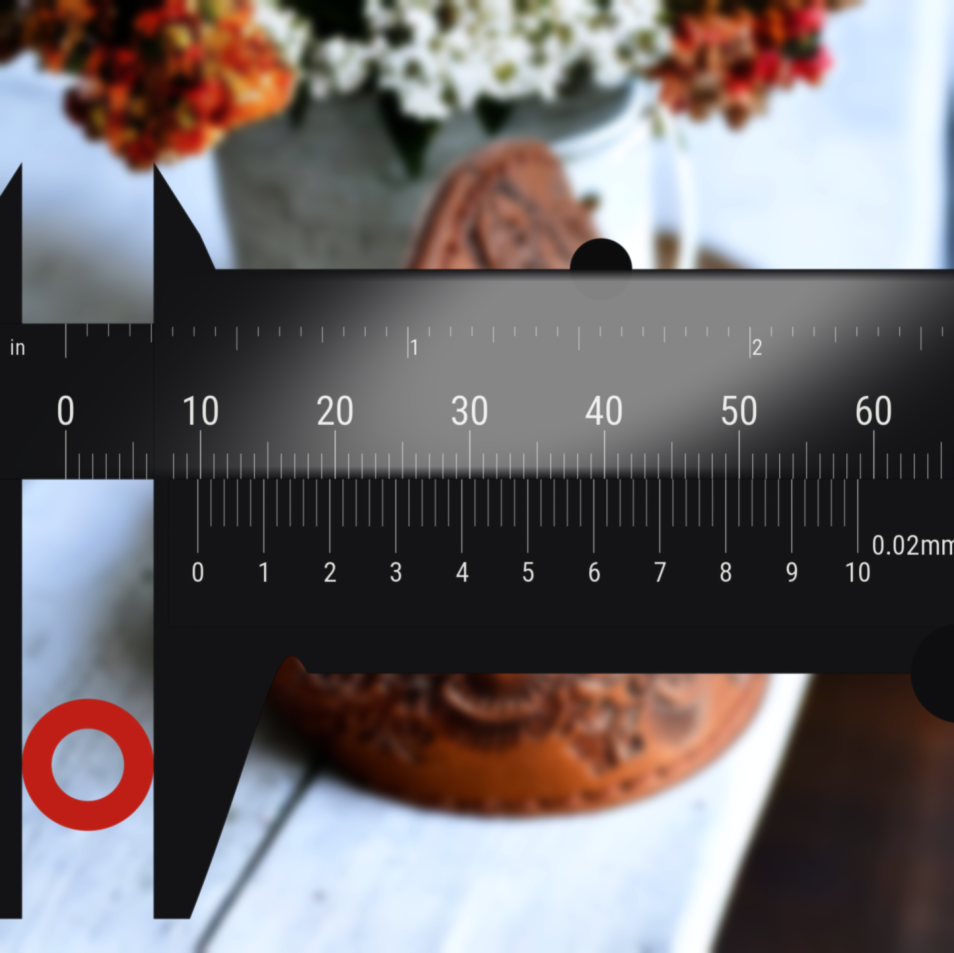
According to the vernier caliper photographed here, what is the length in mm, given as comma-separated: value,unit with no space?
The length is 9.8,mm
